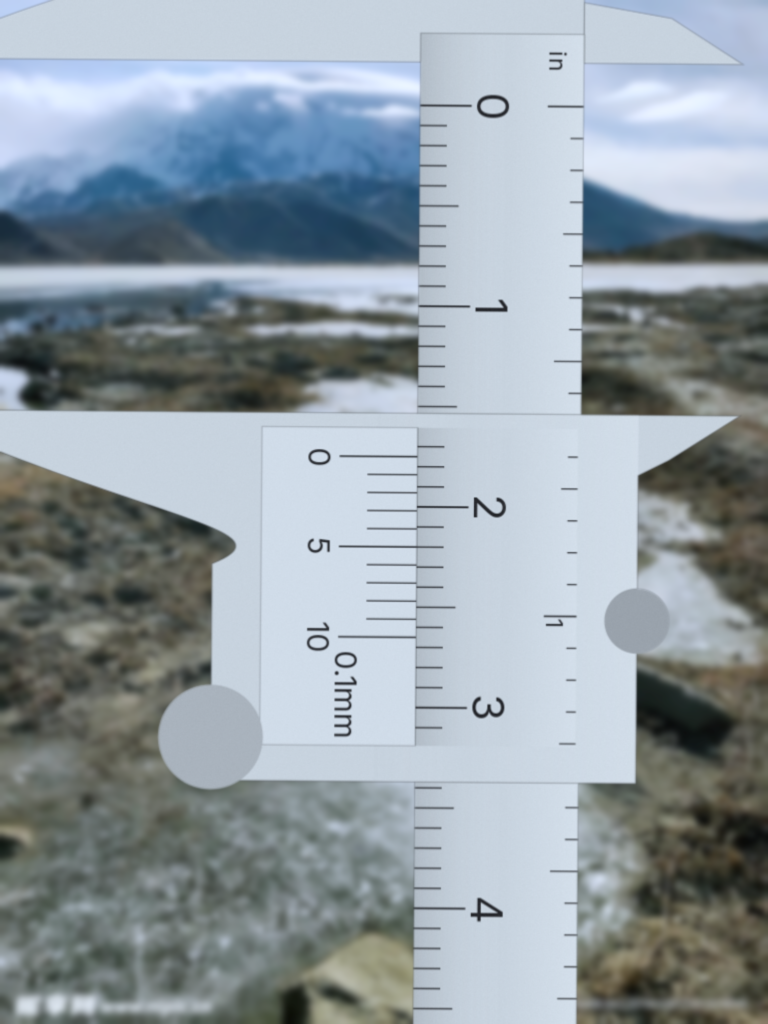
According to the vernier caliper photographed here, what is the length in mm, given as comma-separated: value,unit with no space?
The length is 17.5,mm
